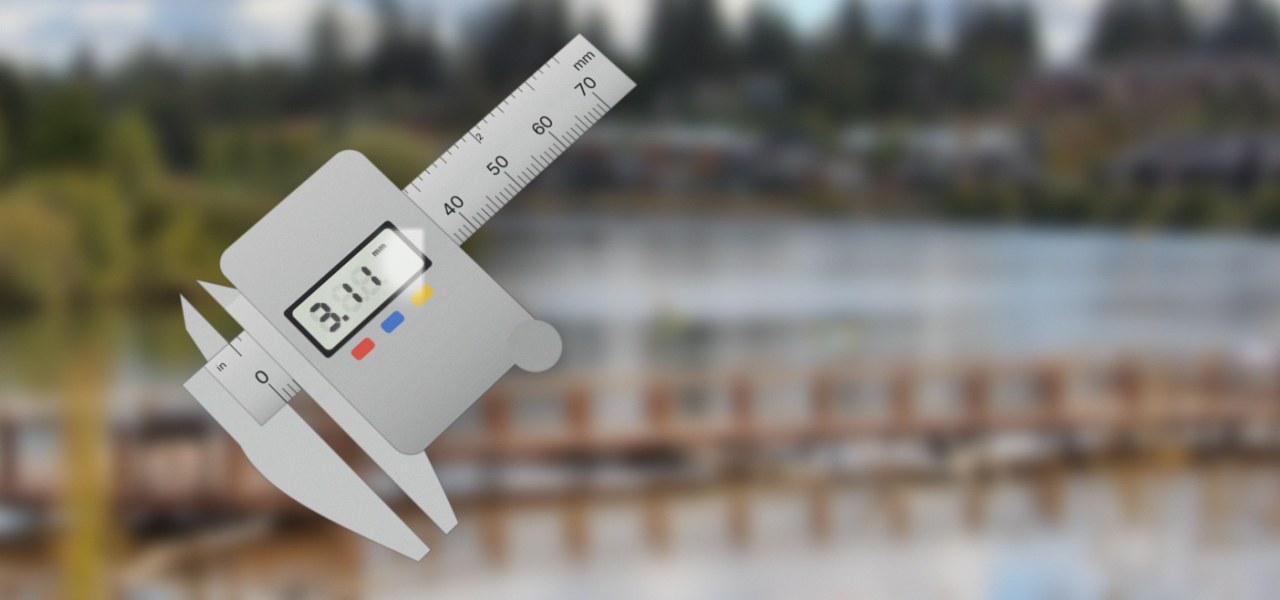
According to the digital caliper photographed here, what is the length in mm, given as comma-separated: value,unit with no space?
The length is 3.11,mm
